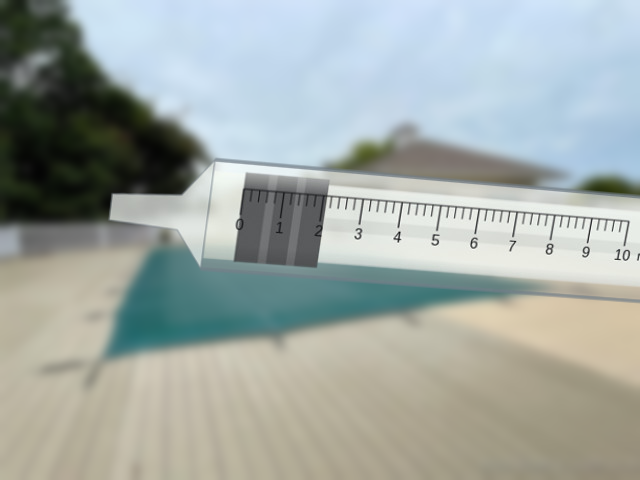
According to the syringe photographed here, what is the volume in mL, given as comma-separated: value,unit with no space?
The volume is 0,mL
